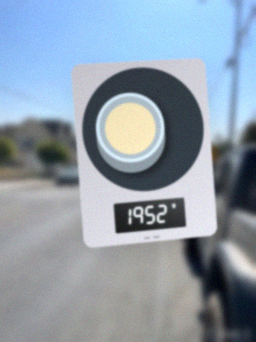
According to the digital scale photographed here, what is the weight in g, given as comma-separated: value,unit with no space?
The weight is 1952,g
